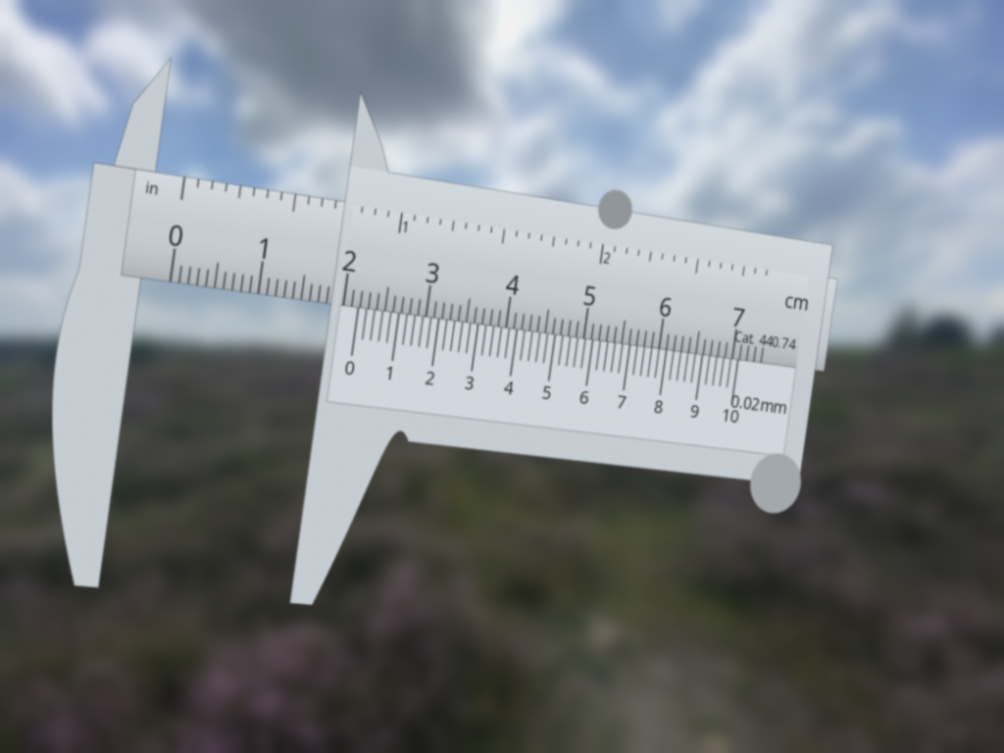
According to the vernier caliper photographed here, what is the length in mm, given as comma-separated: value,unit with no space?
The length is 21.8,mm
